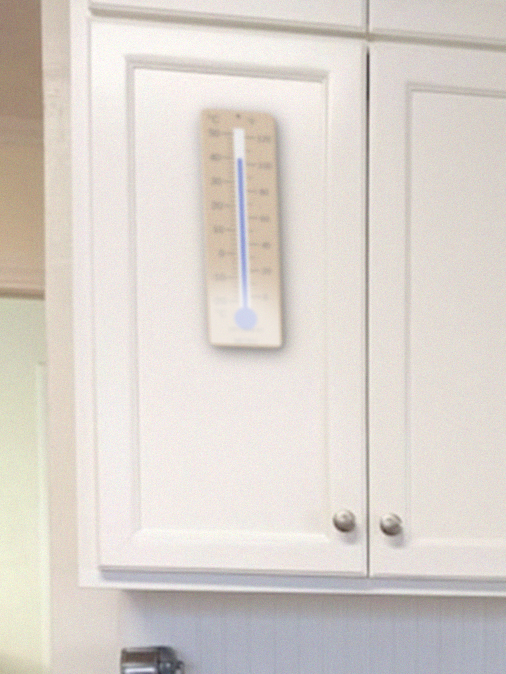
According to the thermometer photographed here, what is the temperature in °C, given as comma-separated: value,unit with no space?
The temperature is 40,°C
